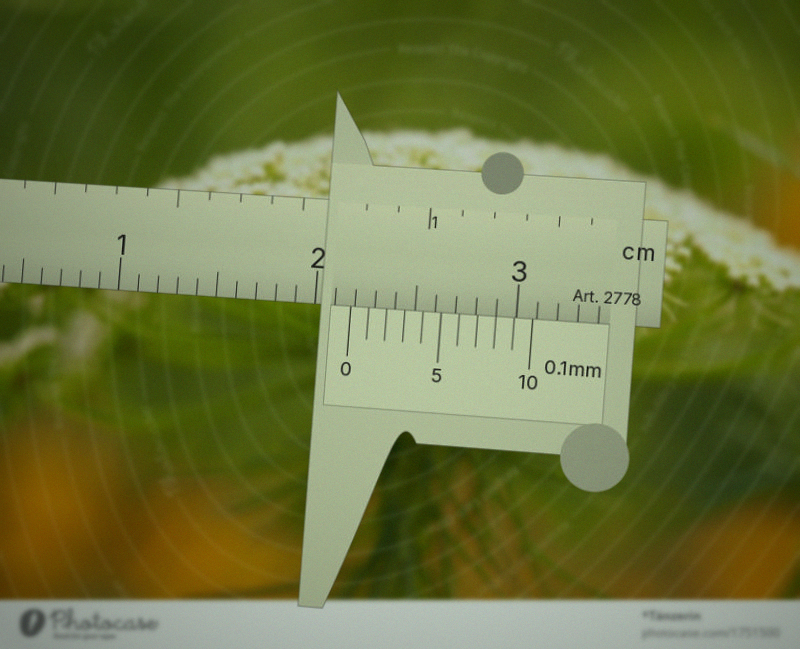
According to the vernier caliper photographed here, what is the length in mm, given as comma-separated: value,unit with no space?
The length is 21.8,mm
